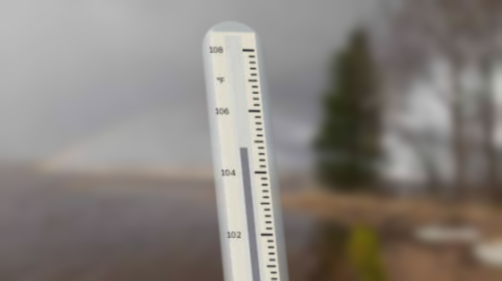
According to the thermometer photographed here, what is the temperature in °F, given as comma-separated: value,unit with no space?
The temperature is 104.8,°F
